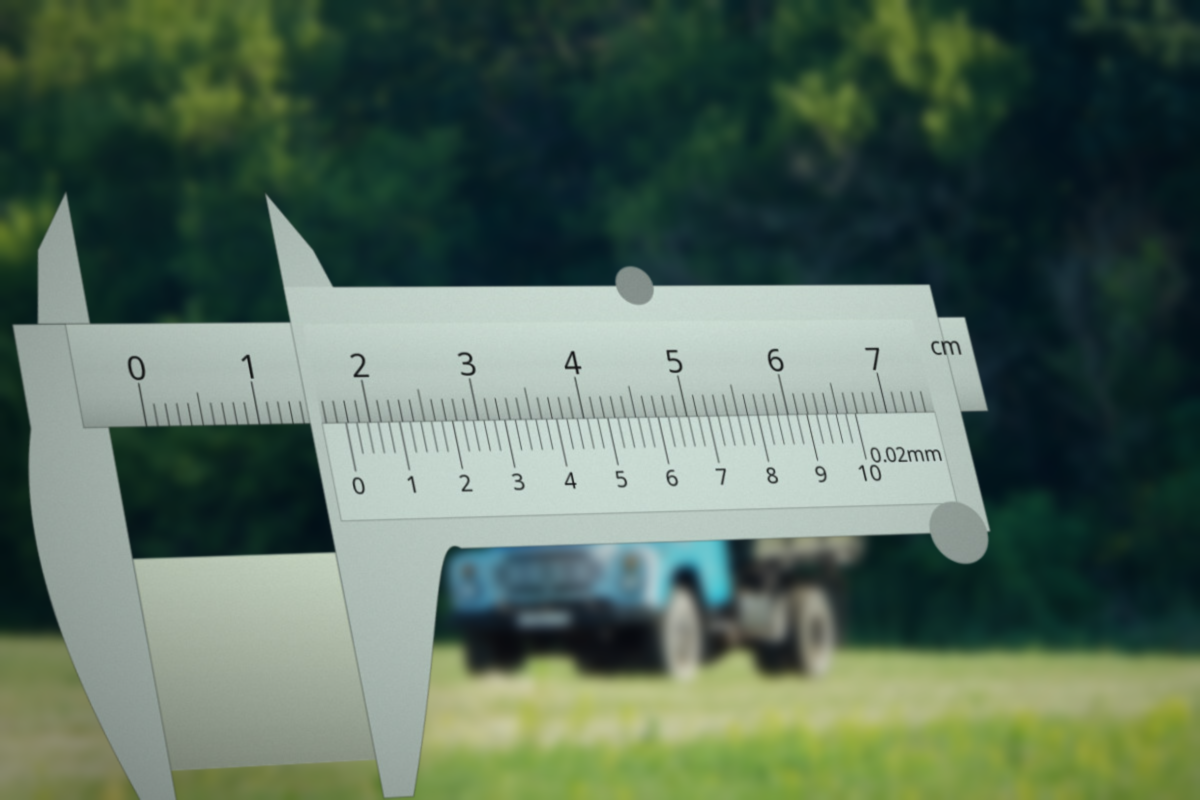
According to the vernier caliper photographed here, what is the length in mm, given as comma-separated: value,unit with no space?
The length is 17.8,mm
